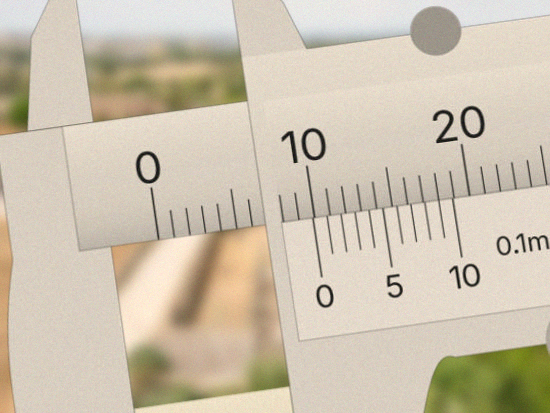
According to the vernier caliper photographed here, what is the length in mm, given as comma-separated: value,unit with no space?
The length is 9.9,mm
